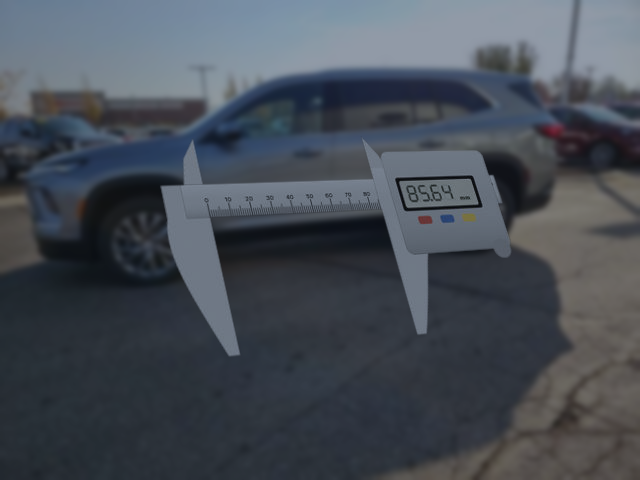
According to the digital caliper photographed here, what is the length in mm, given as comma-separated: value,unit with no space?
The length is 85.64,mm
